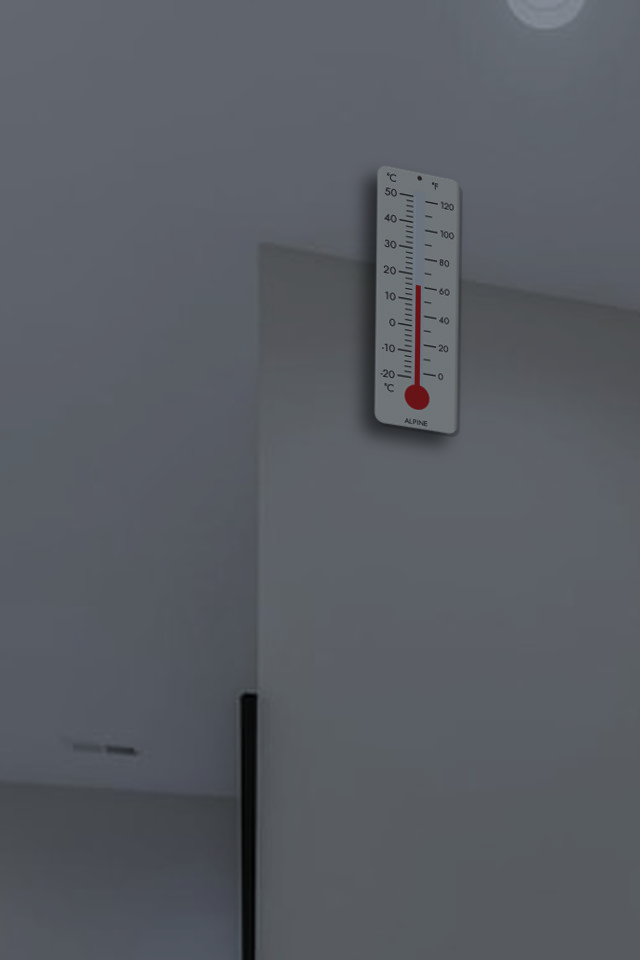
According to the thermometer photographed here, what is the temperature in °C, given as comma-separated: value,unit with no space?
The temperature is 16,°C
